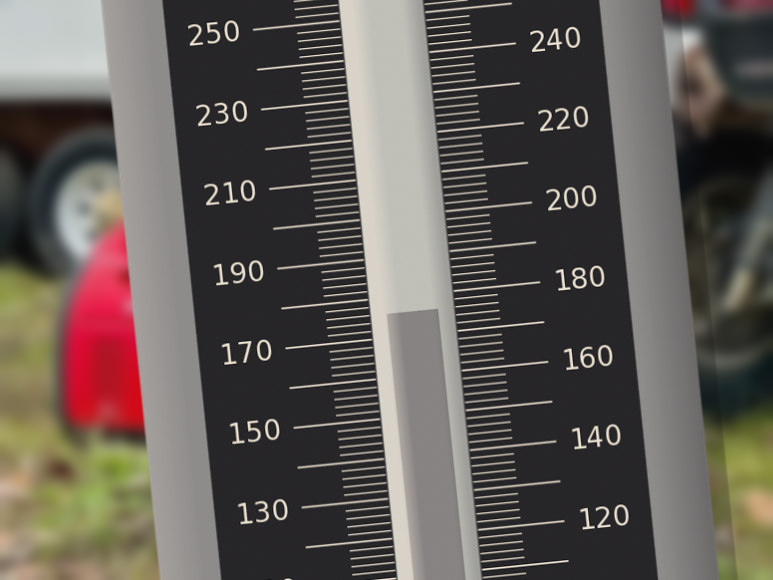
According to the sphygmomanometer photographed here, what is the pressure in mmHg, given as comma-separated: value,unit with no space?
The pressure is 176,mmHg
